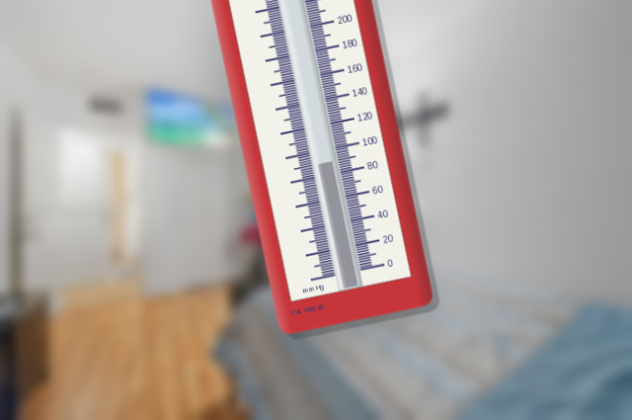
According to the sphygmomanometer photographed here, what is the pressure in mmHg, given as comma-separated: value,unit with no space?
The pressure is 90,mmHg
